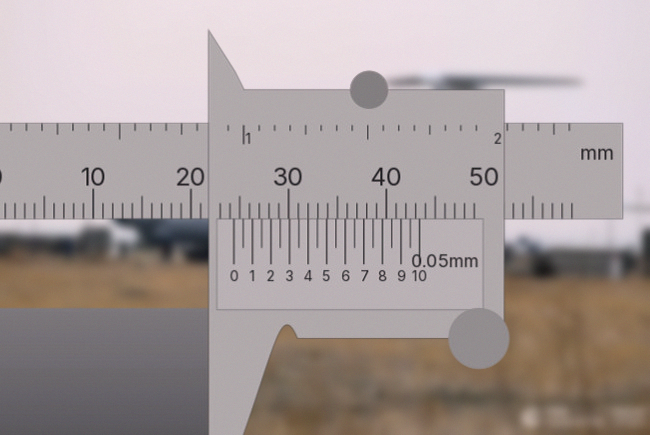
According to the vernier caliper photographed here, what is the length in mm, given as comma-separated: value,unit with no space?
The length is 24.4,mm
